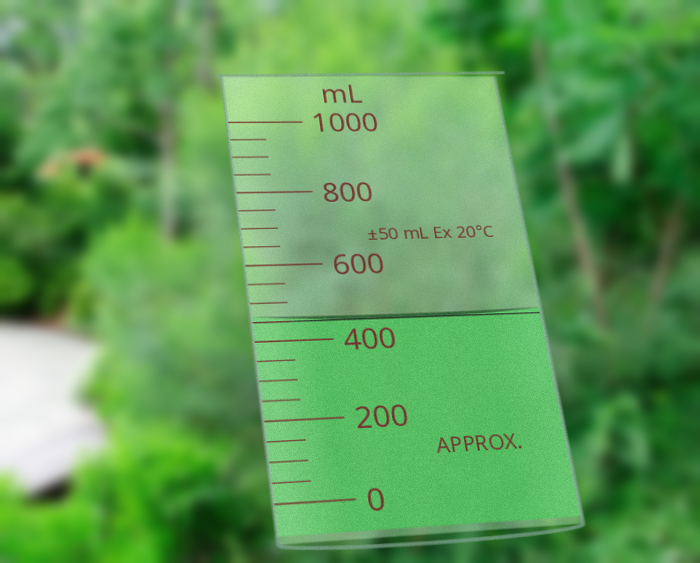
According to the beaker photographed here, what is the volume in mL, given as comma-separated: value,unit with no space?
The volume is 450,mL
